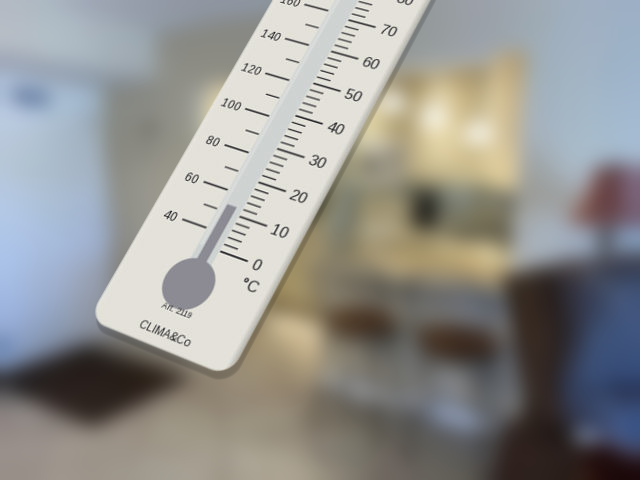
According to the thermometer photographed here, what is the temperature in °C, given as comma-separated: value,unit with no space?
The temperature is 12,°C
